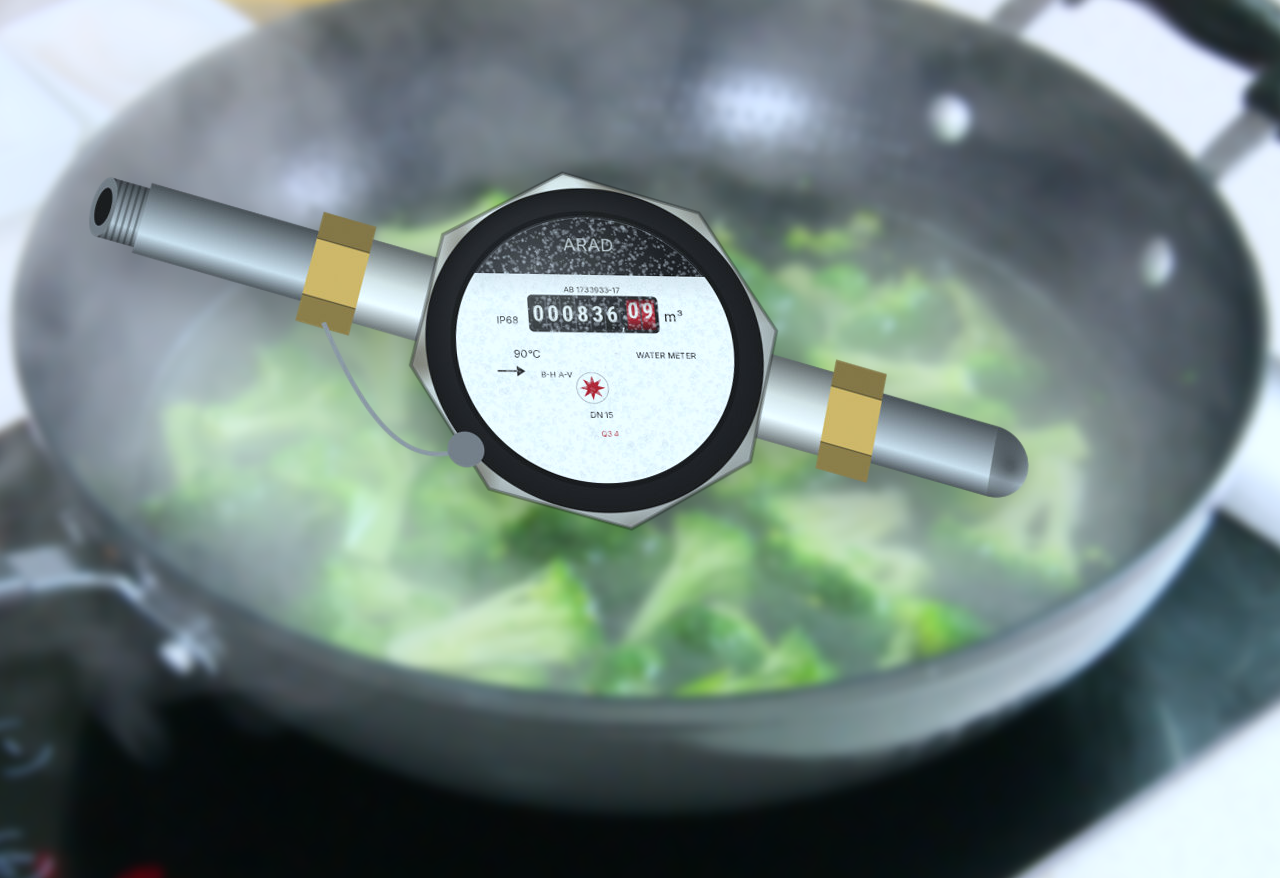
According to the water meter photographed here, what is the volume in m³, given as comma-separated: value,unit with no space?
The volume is 836.09,m³
